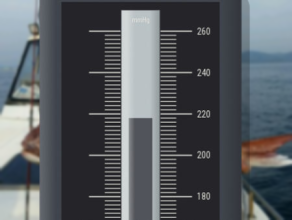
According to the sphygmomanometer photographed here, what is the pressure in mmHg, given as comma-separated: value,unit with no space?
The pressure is 218,mmHg
